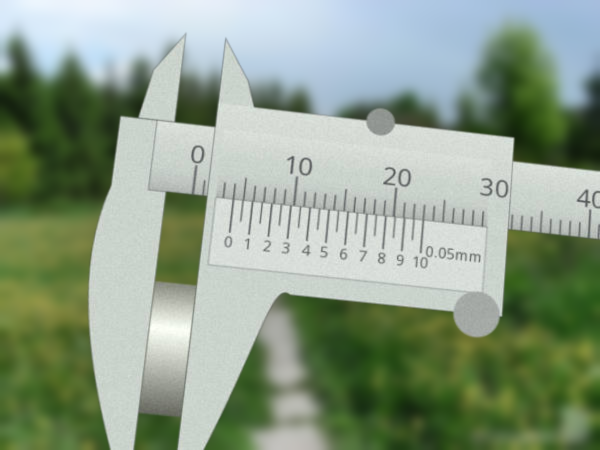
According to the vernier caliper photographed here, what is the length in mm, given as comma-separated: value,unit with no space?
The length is 4.0,mm
